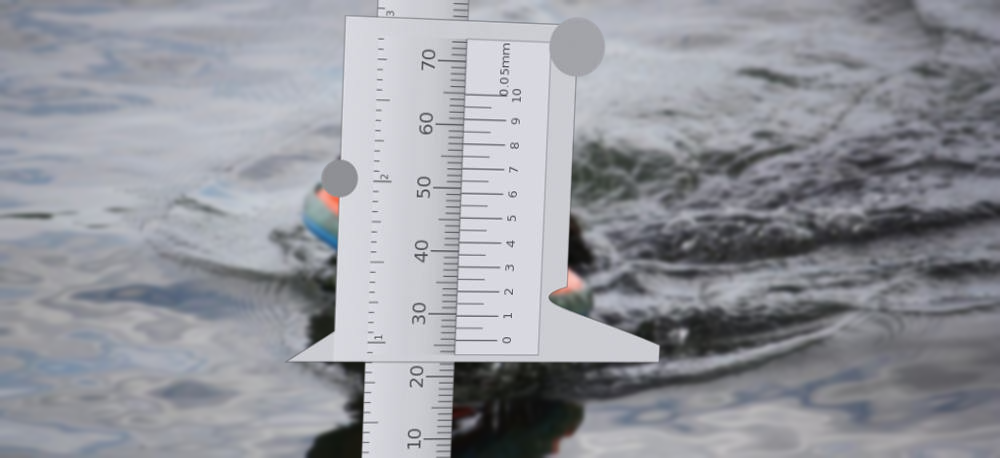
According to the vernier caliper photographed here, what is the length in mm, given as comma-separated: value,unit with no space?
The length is 25.8,mm
